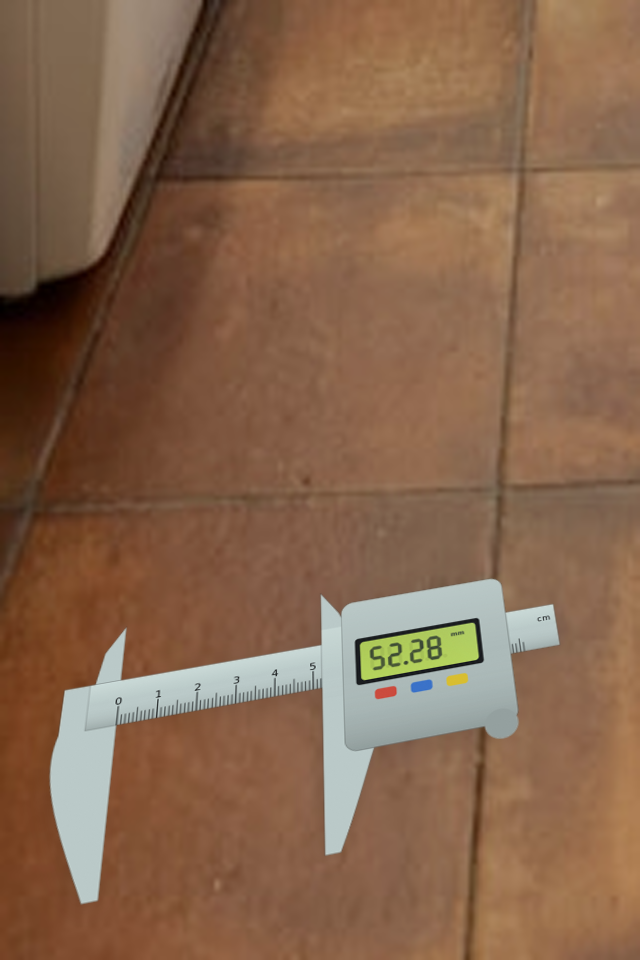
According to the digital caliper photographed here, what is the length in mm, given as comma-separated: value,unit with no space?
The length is 52.28,mm
